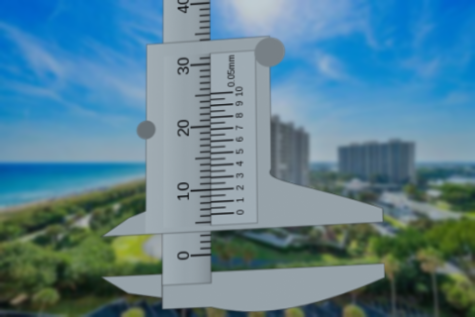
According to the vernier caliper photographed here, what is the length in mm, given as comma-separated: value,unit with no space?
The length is 6.2,mm
